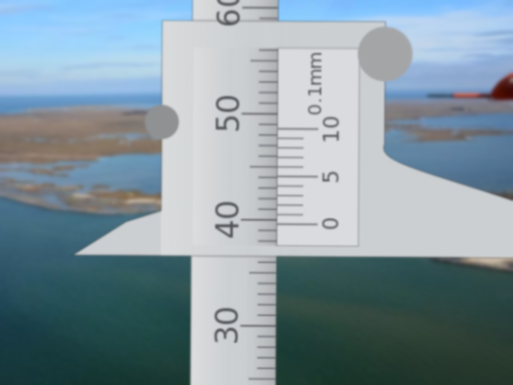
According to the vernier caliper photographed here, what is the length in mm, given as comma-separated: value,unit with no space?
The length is 39.6,mm
